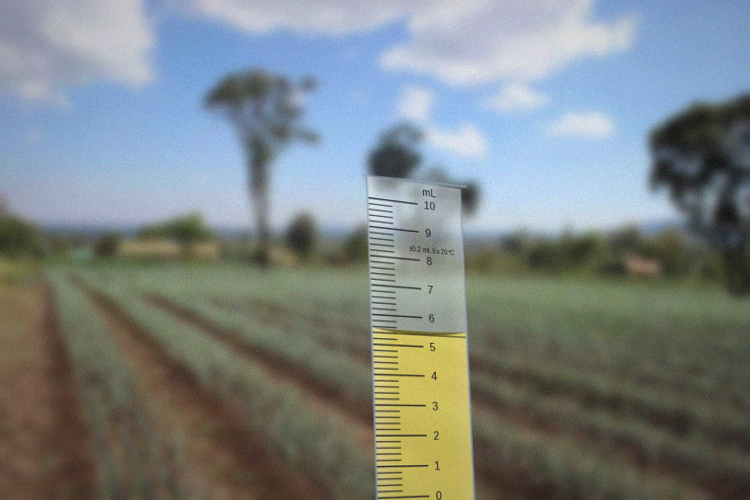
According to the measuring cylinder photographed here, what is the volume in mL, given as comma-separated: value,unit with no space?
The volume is 5.4,mL
